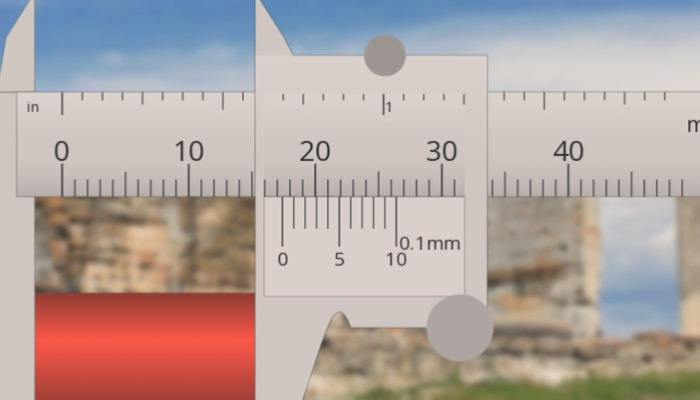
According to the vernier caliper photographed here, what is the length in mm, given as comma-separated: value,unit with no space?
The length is 17.4,mm
